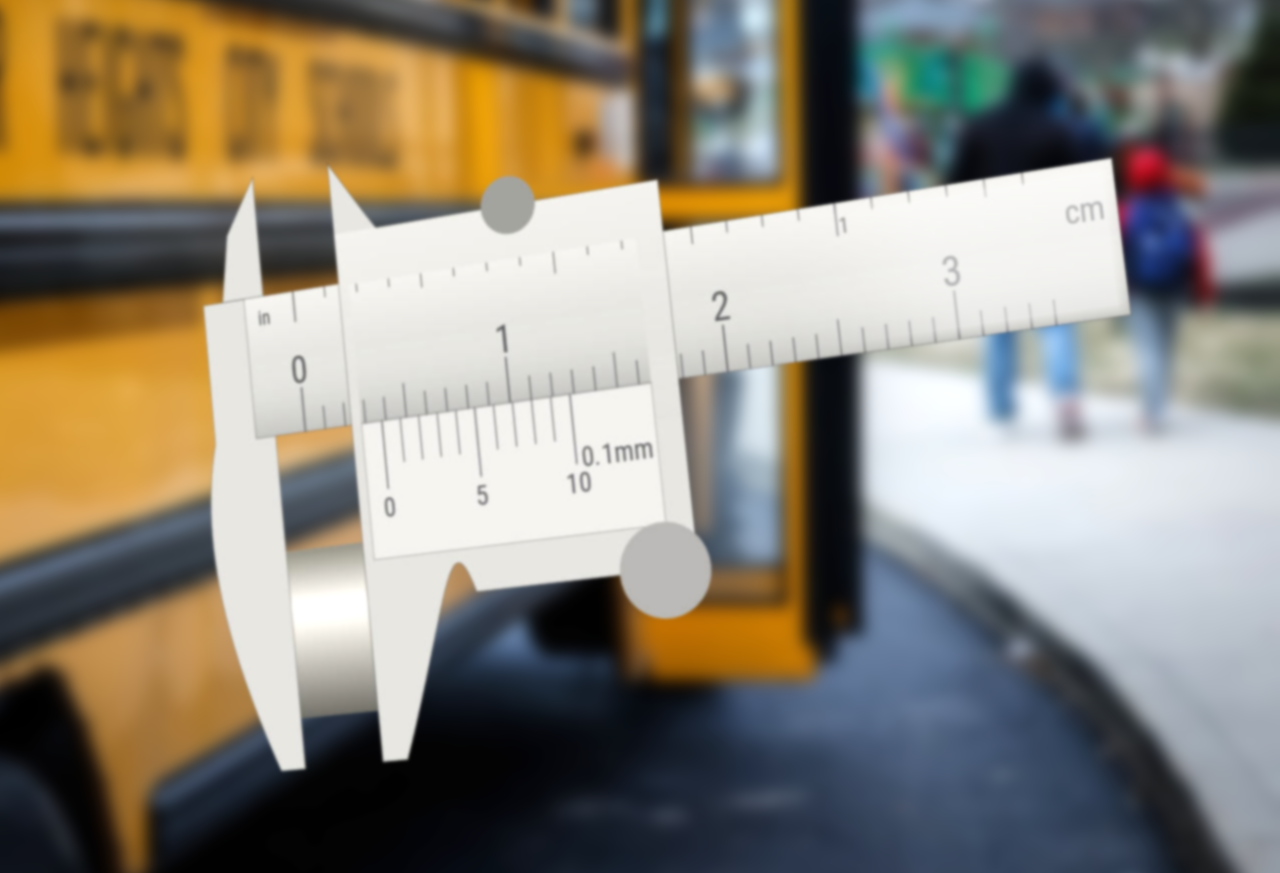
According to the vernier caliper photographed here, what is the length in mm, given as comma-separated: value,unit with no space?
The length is 3.8,mm
